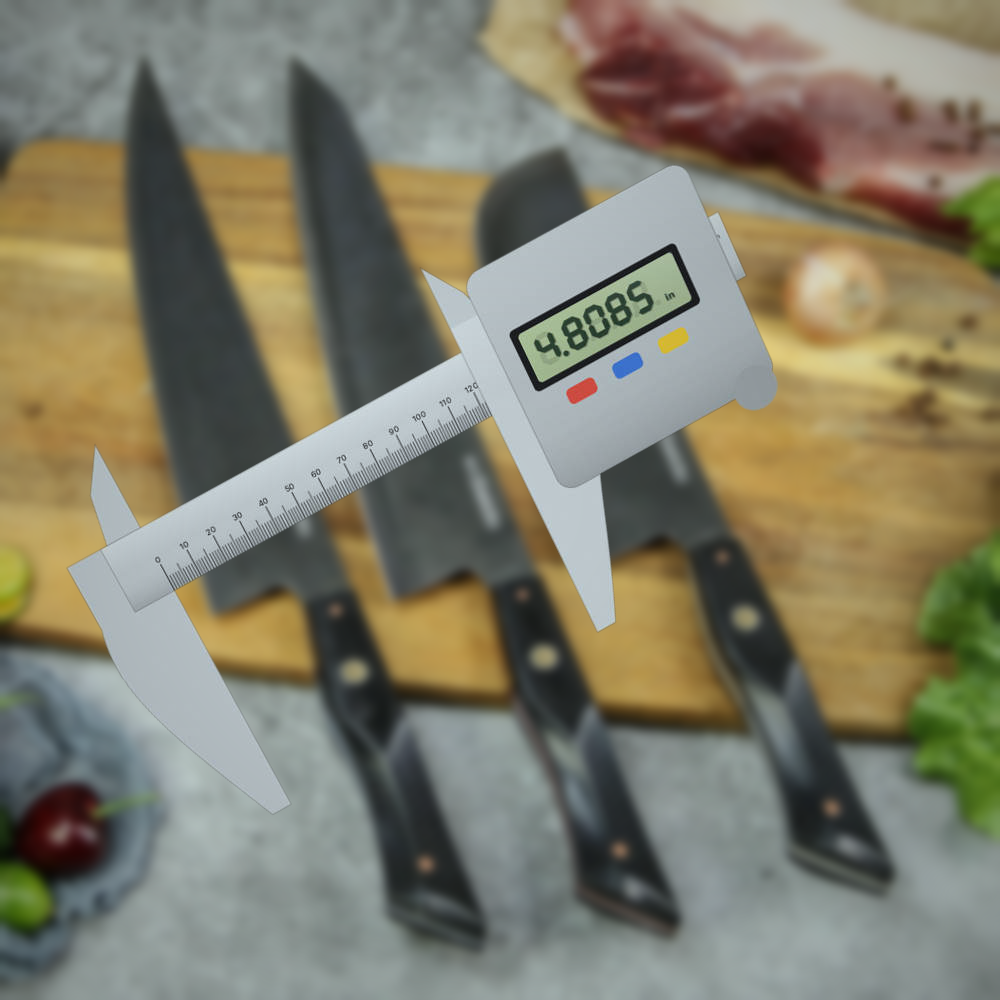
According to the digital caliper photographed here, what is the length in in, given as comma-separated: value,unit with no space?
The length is 4.8085,in
